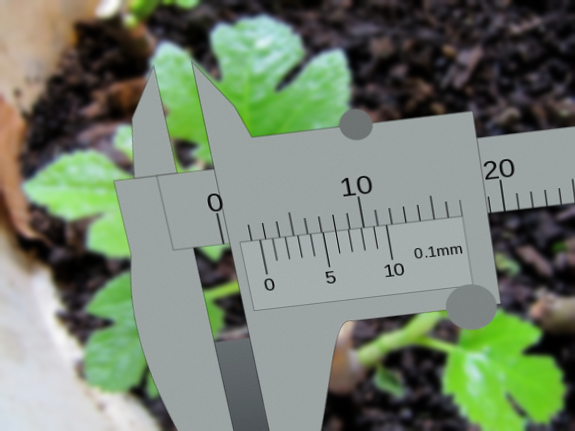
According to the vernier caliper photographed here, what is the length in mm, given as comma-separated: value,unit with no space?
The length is 2.6,mm
